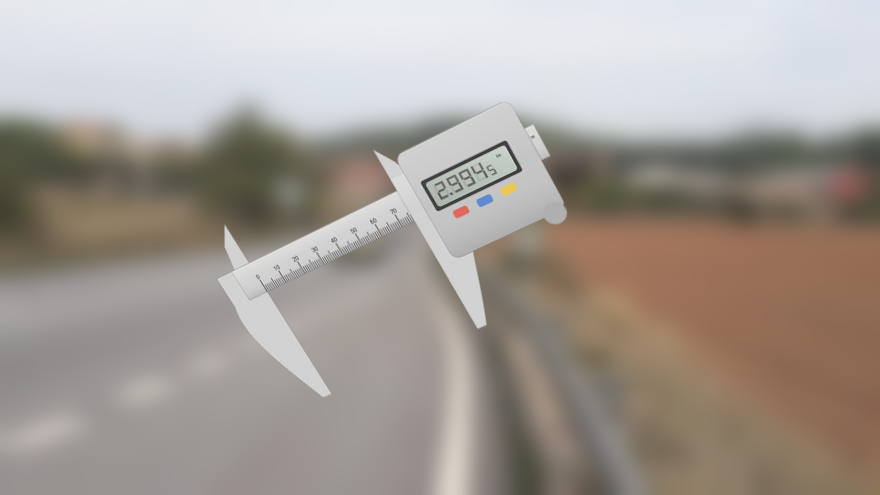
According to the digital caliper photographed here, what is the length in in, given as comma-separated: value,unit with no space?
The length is 2.9945,in
